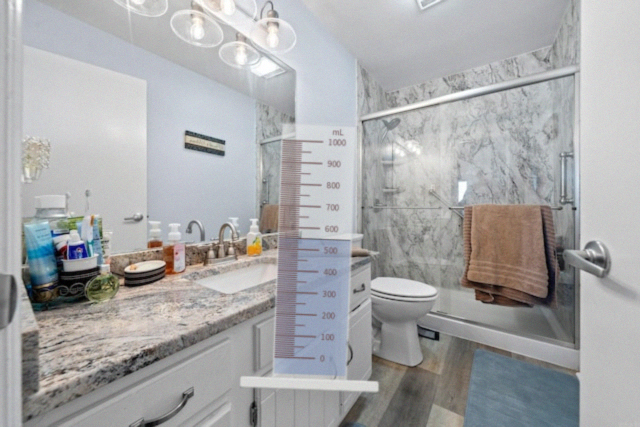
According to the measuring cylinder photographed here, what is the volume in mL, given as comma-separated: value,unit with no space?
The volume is 550,mL
